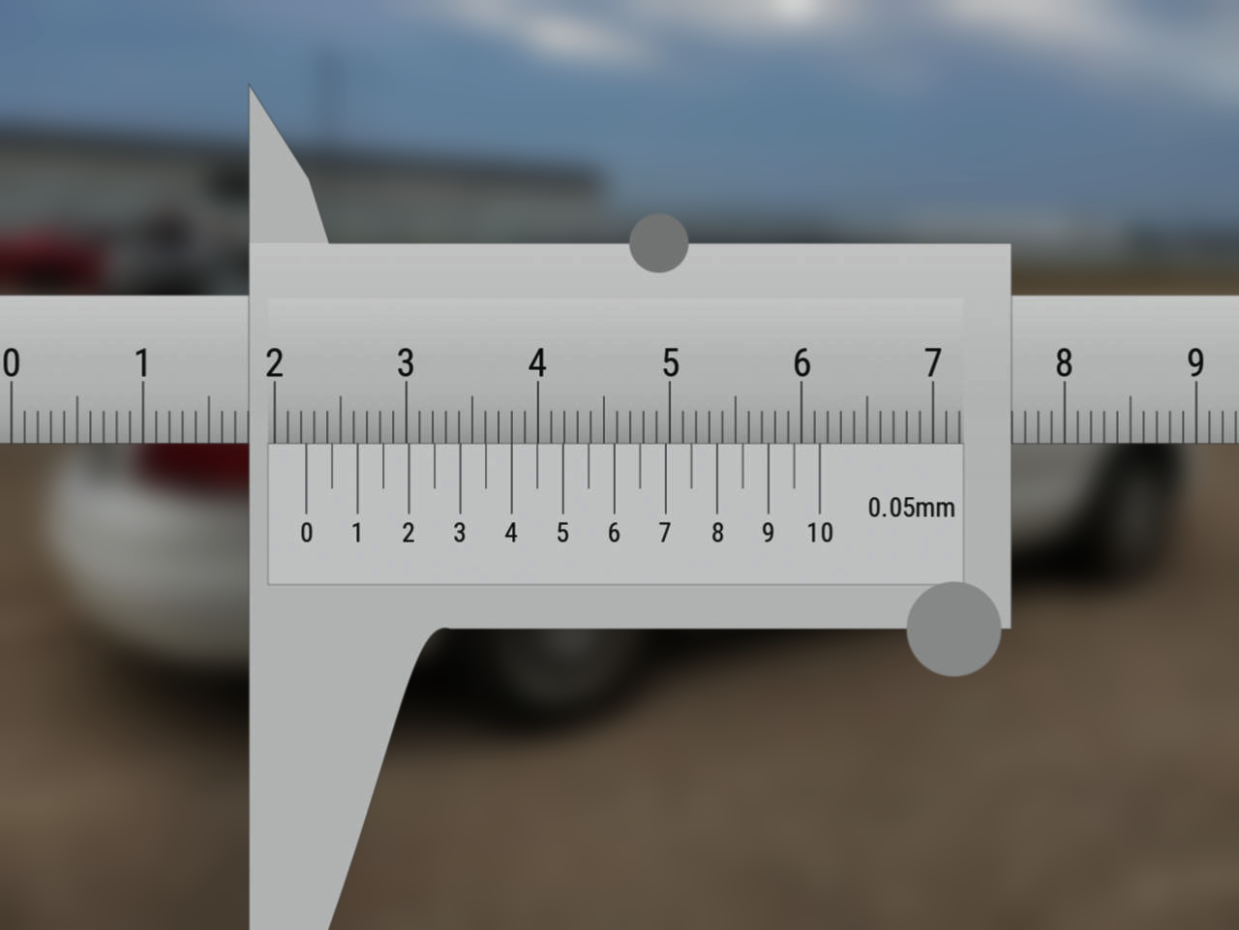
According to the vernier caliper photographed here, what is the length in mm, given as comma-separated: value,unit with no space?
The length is 22.4,mm
